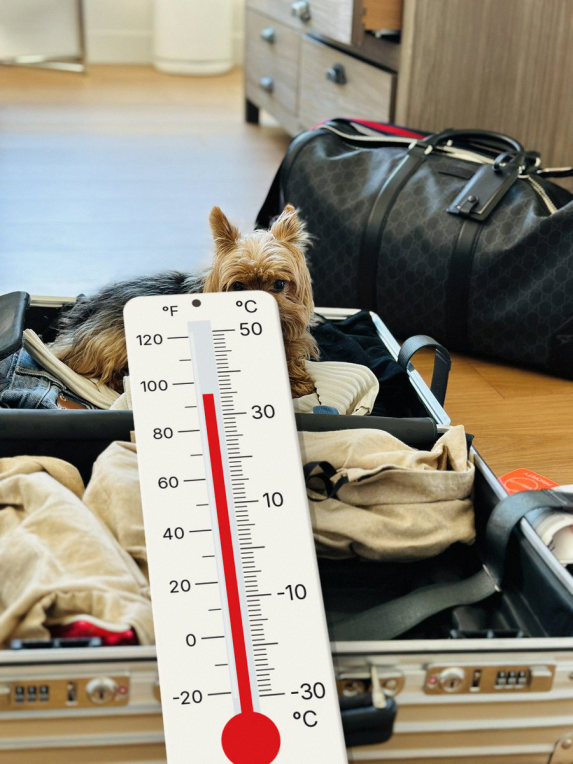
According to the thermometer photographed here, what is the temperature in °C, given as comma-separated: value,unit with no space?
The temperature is 35,°C
